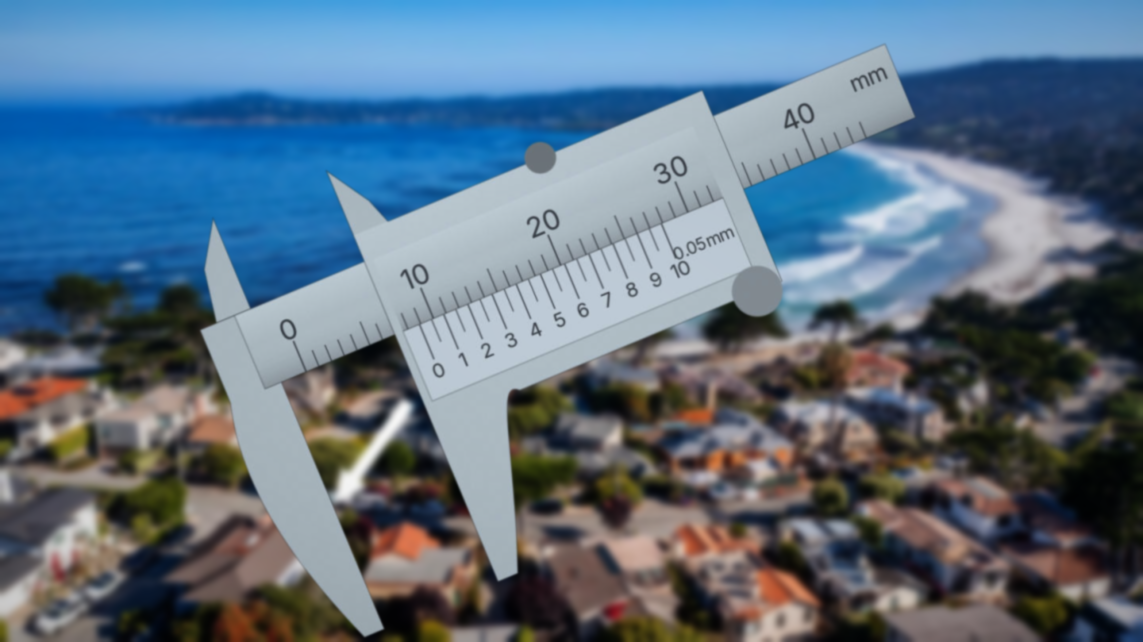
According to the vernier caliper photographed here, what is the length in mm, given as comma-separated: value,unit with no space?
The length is 8.9,mm
